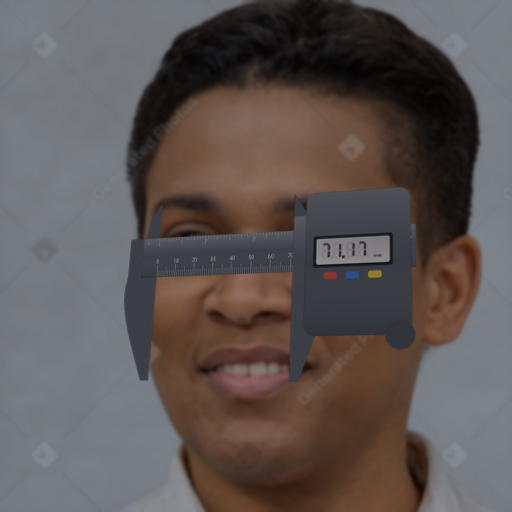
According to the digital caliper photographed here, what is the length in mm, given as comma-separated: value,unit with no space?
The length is 71.17,mm
